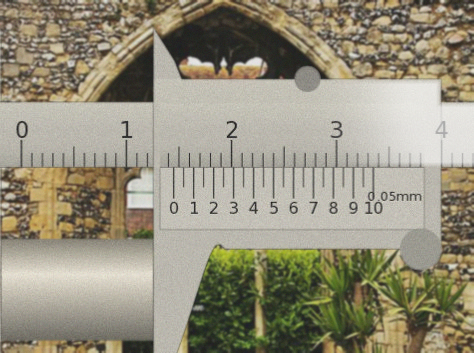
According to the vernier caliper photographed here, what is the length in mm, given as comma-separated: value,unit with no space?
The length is 14.5,mm
